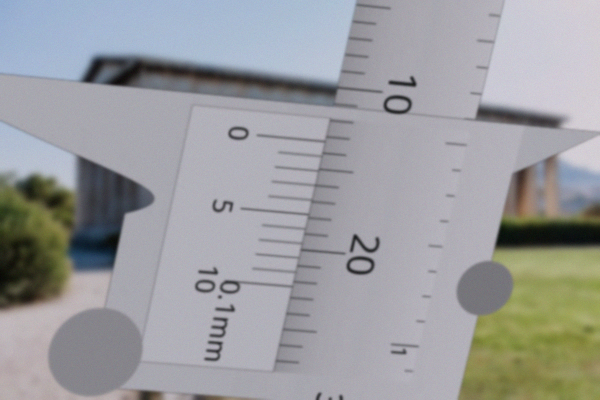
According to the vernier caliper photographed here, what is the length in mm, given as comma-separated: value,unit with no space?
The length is 13.3,mm
